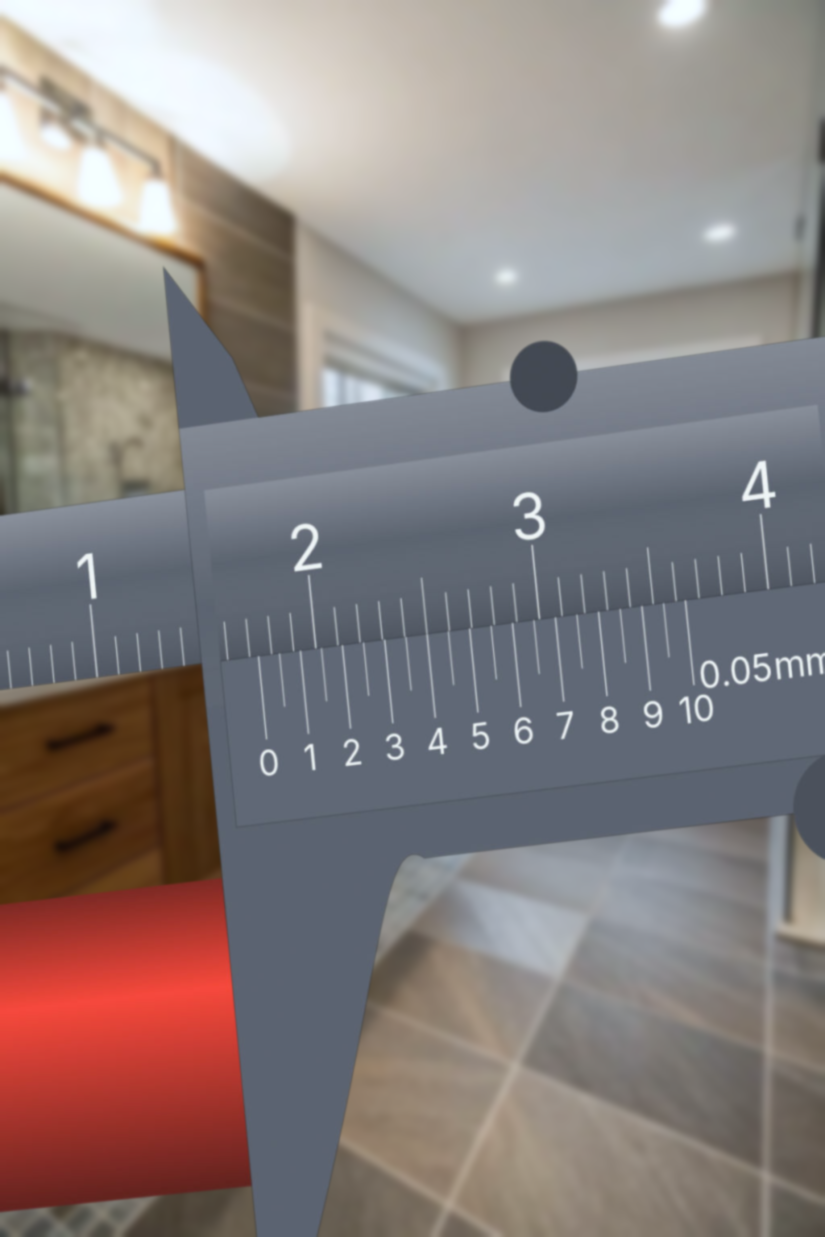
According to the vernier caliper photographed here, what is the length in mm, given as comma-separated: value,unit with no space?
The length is 17.4,mm
